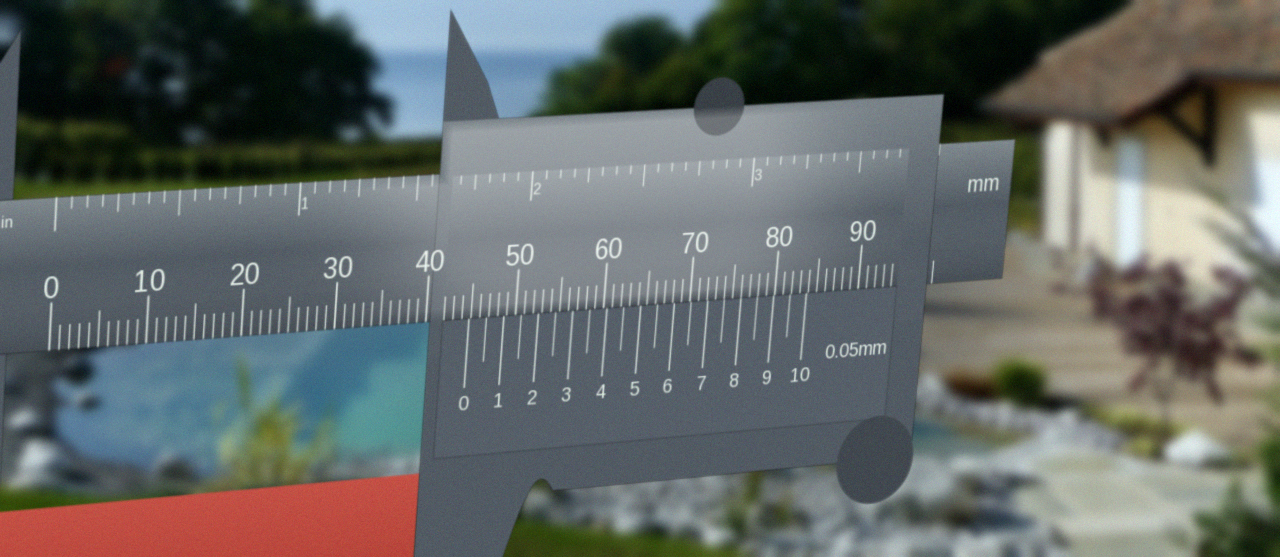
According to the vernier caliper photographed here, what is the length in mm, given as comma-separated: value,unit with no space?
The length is 44.8,mm
